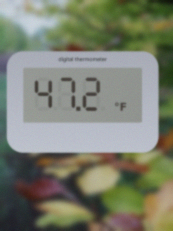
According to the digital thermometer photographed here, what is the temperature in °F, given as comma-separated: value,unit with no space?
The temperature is 47.2,°F
